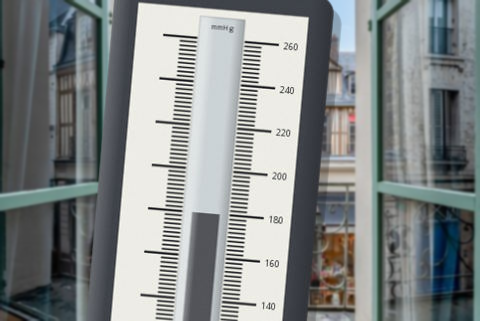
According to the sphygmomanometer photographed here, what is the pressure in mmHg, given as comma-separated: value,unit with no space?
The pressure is 180,mmHg
